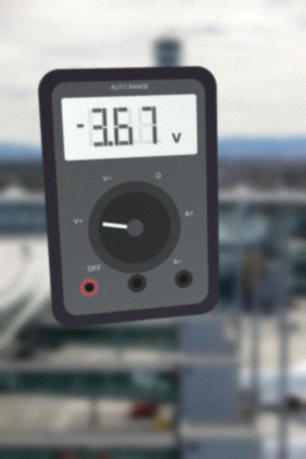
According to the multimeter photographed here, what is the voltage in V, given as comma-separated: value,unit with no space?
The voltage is -3.67,V
